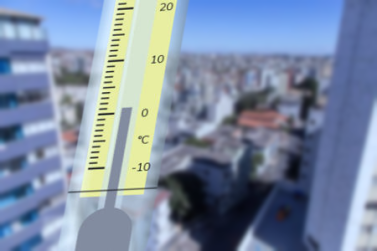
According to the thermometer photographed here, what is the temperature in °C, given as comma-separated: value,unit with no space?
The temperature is 1,°C
